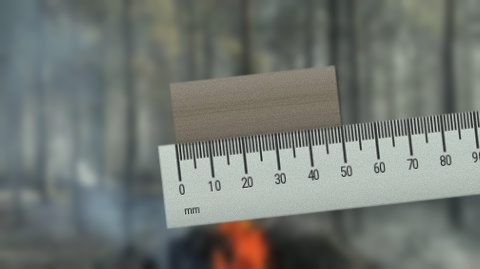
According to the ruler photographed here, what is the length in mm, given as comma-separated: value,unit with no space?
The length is 50,mm
